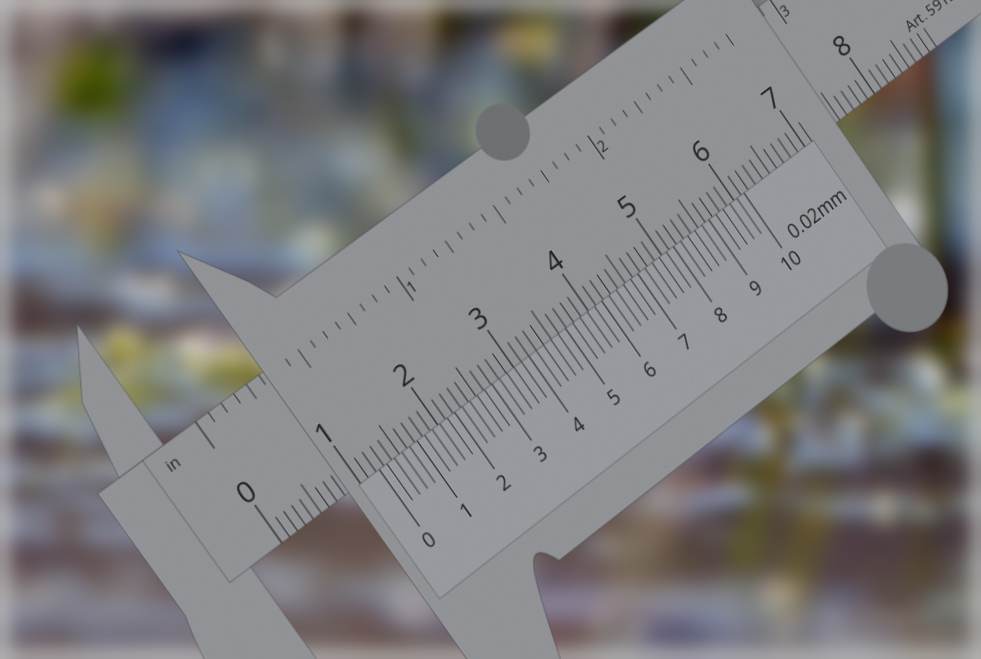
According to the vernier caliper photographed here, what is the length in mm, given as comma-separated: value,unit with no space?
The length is 12.4,mm
